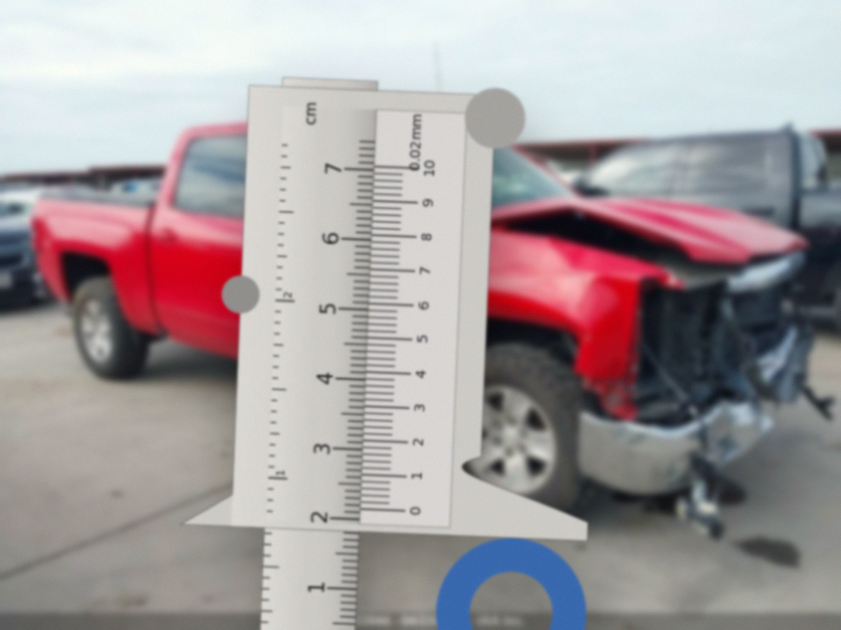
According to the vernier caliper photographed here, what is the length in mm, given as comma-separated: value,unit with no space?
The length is 21.5,mm
